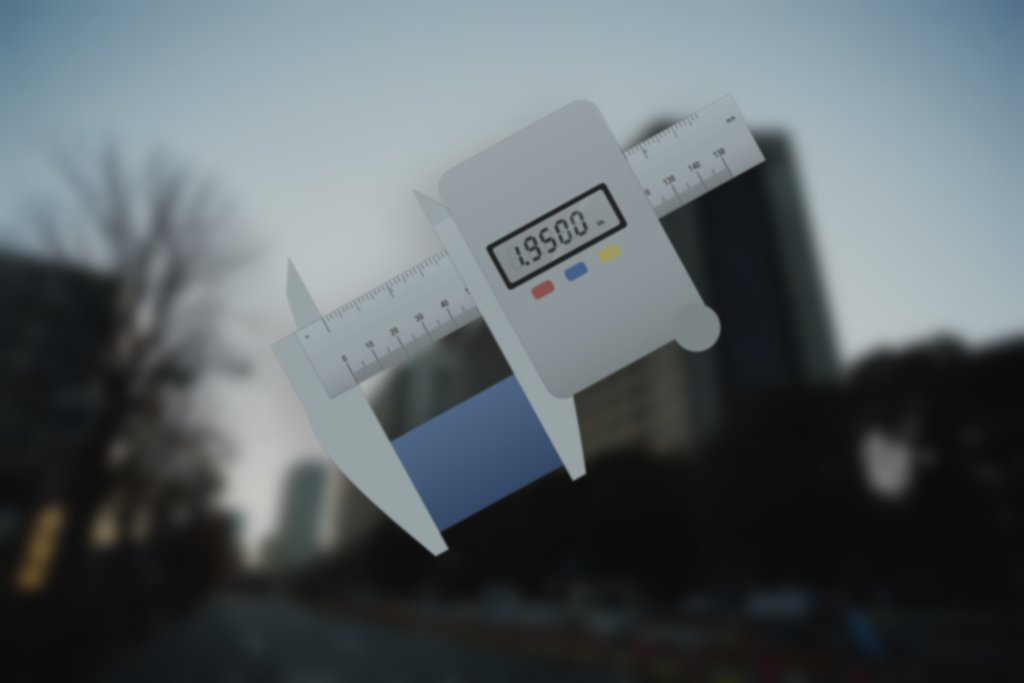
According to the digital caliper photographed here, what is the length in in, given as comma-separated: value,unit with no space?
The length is 1.9500,in
